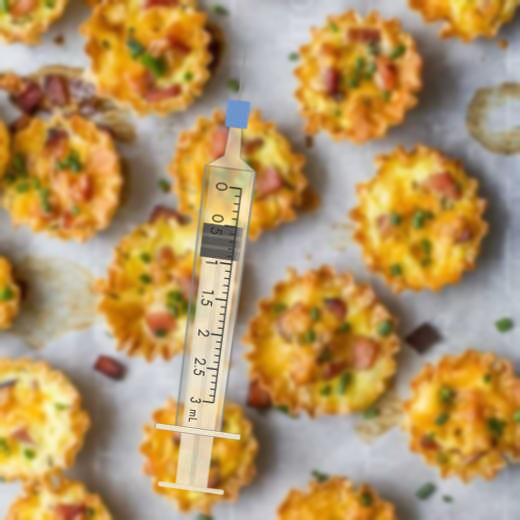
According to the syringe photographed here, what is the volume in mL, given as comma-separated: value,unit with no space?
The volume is 0.5,mL
